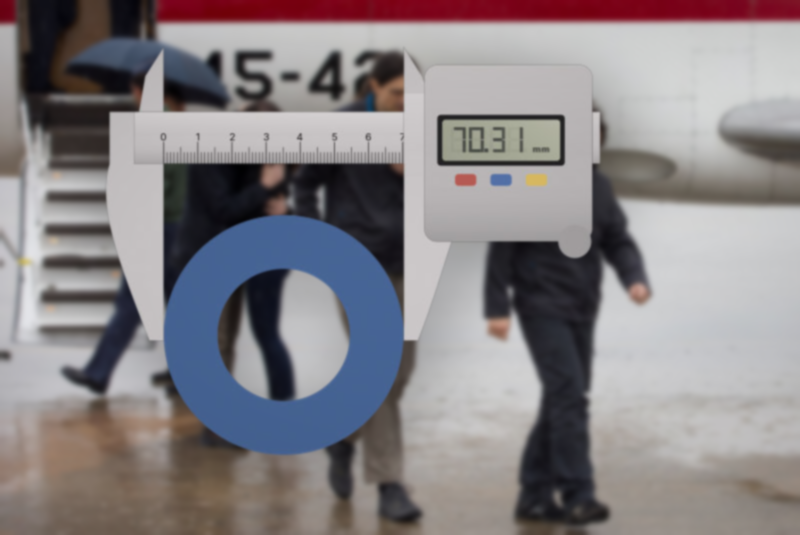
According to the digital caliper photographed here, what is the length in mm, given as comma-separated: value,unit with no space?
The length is 70.31,mm
